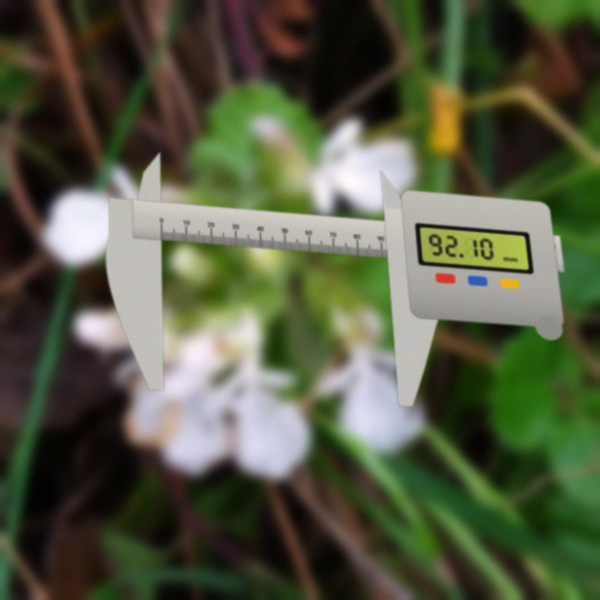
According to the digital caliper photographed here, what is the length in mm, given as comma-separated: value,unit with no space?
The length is 92.10,mm
